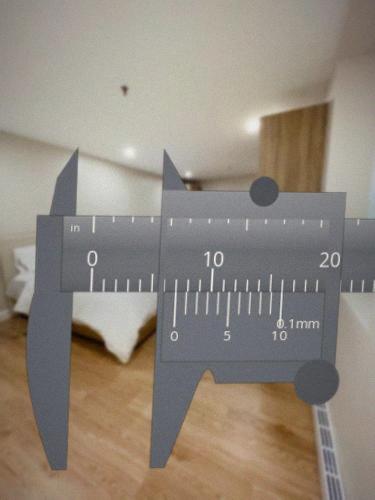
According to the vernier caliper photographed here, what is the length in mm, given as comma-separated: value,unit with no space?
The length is 7.0,mm
